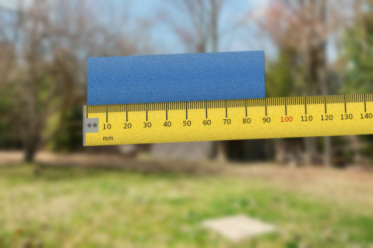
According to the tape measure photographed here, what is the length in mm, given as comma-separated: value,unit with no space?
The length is 90,mm
